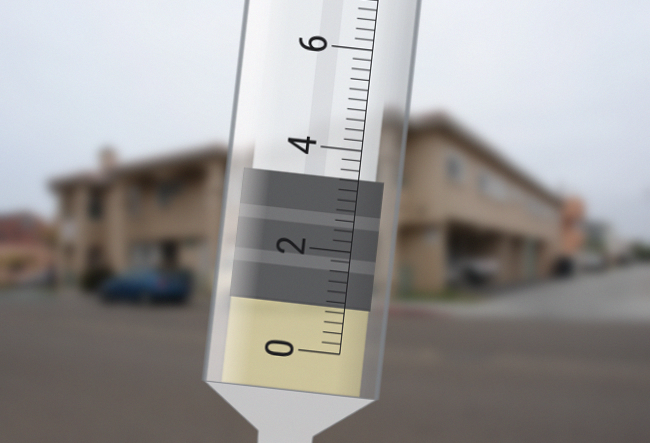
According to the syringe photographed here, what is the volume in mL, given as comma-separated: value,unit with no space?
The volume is 0.9,mL
